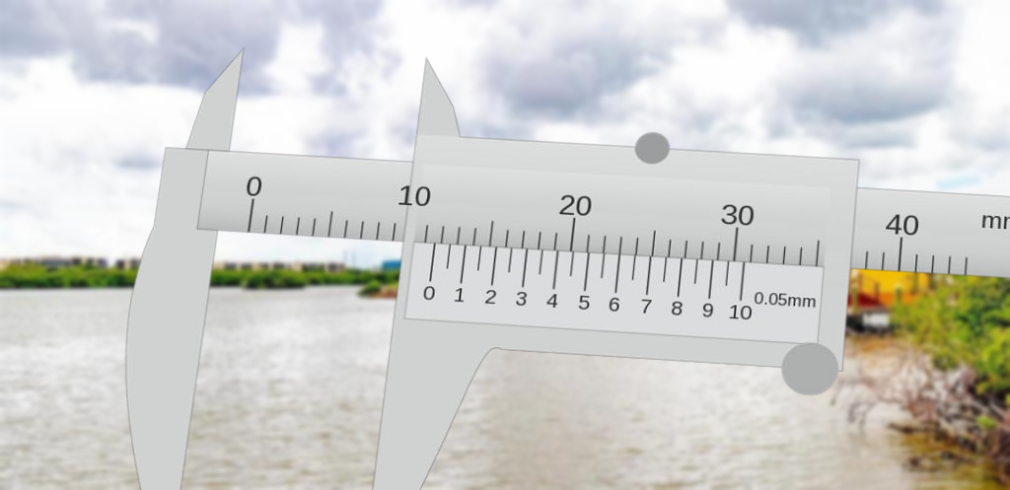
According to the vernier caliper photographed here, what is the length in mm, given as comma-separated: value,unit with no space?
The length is 11.6,mm
